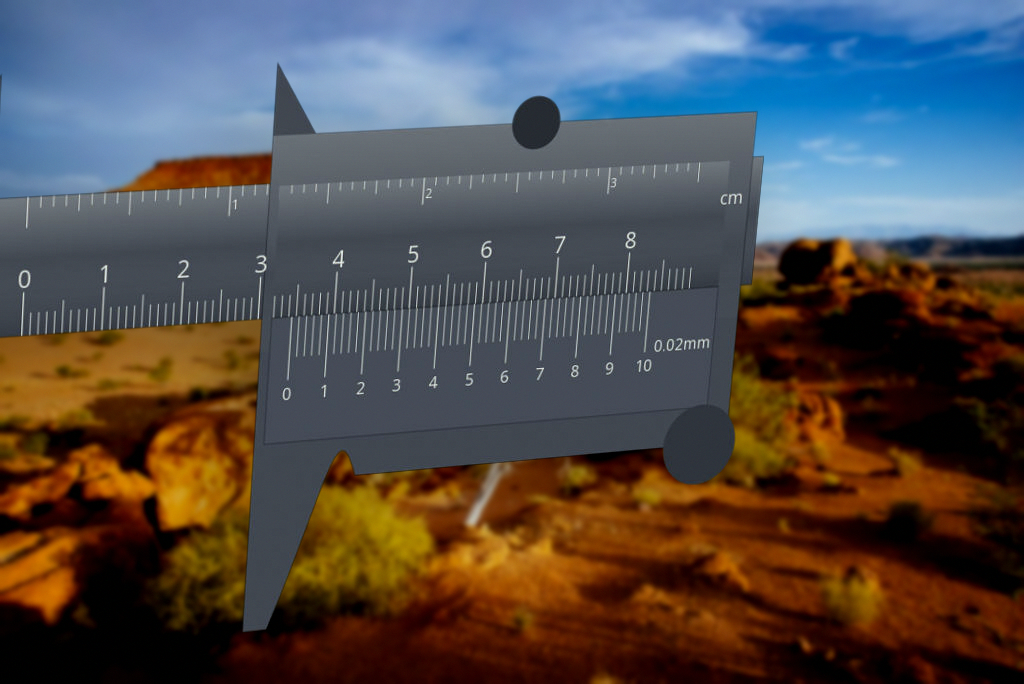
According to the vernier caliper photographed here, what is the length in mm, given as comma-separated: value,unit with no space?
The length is 34.4,mm
